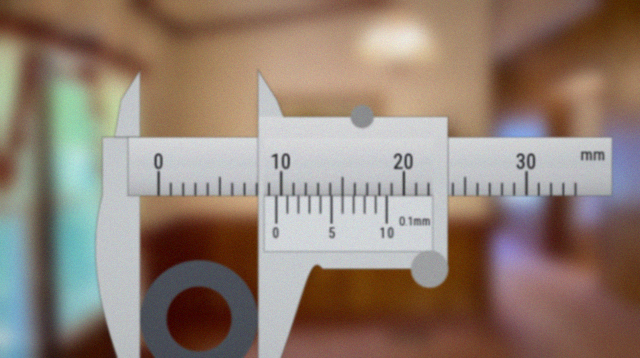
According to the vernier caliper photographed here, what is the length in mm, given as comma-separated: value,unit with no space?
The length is 9.6,mm
